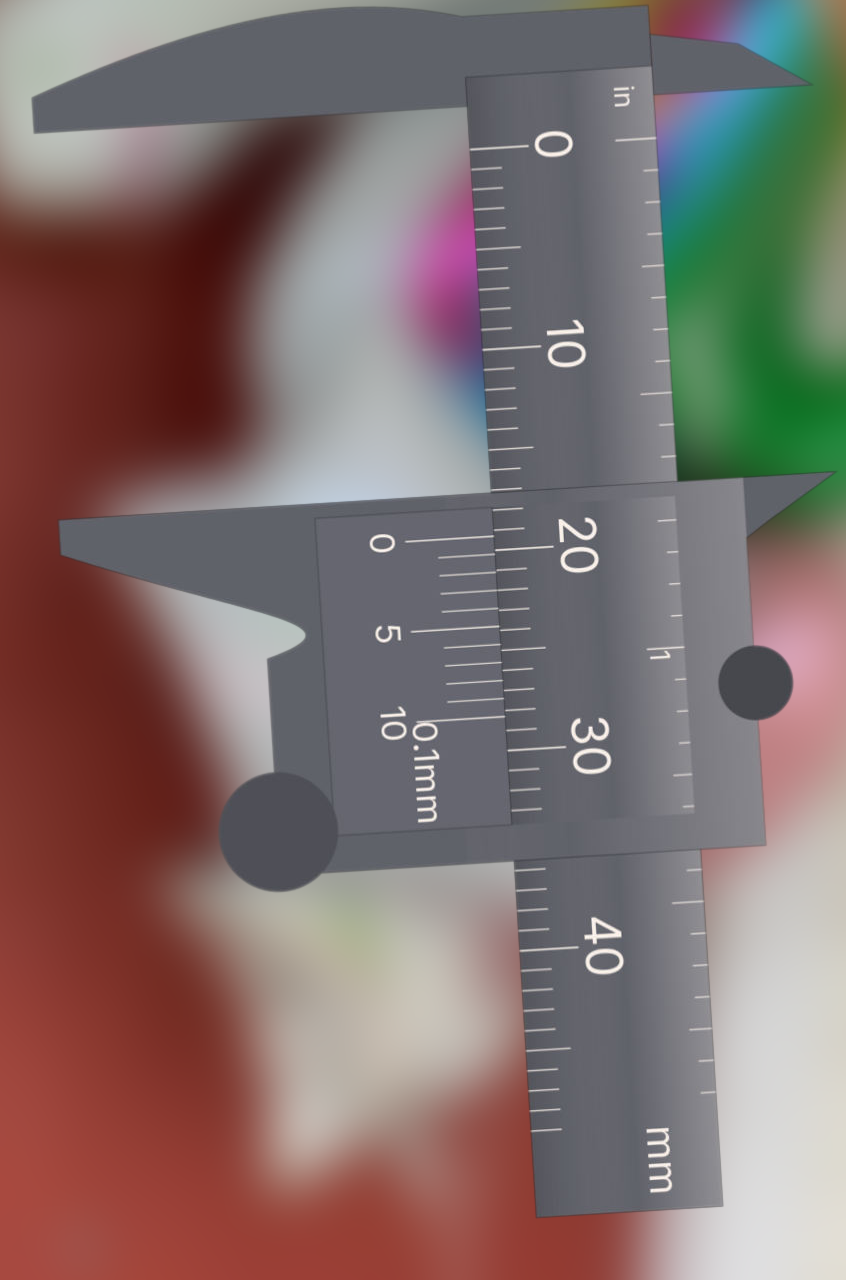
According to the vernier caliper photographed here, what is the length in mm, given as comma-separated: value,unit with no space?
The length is 19.3,mm
